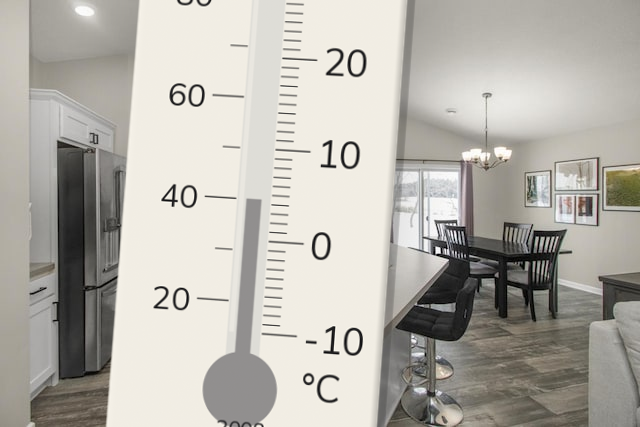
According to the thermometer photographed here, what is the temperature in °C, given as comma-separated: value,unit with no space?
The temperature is 4.5,°C
